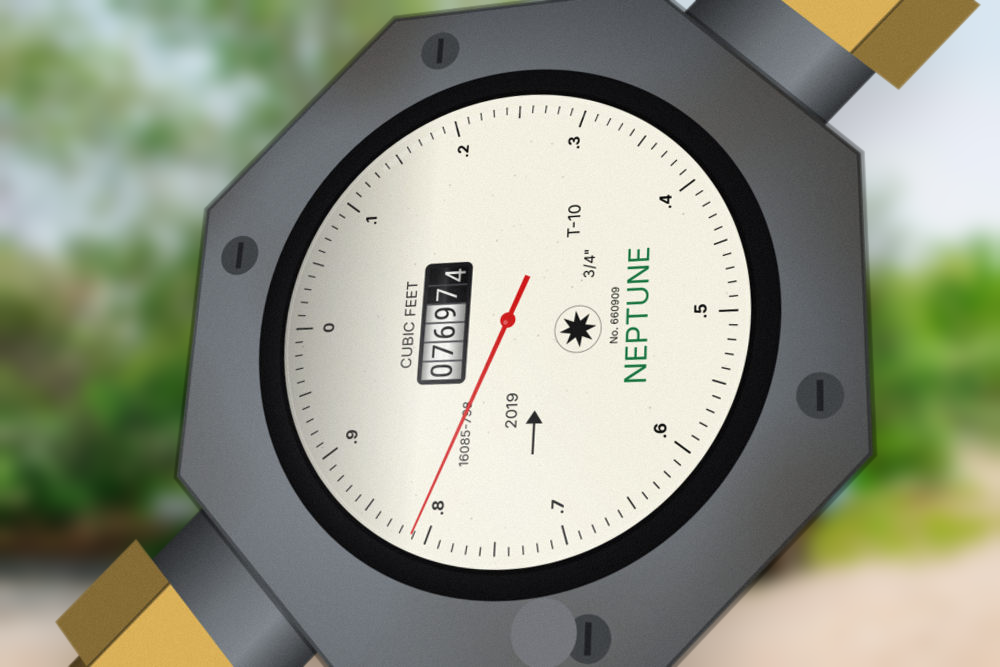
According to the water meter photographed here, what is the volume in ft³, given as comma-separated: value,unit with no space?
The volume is 76973.81,ft³
